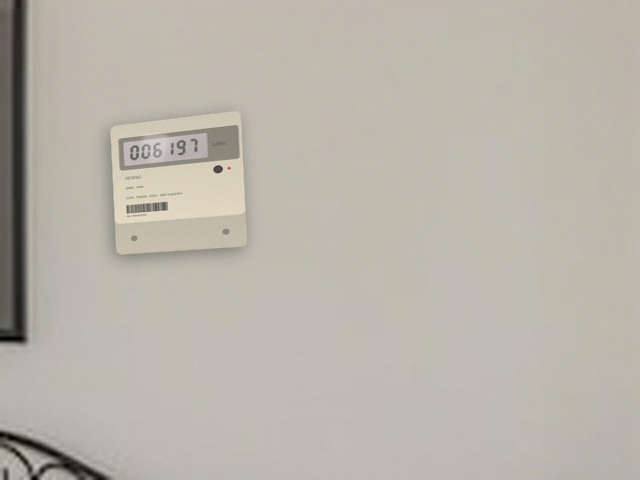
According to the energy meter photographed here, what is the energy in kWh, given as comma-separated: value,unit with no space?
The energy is 6197,kWh
